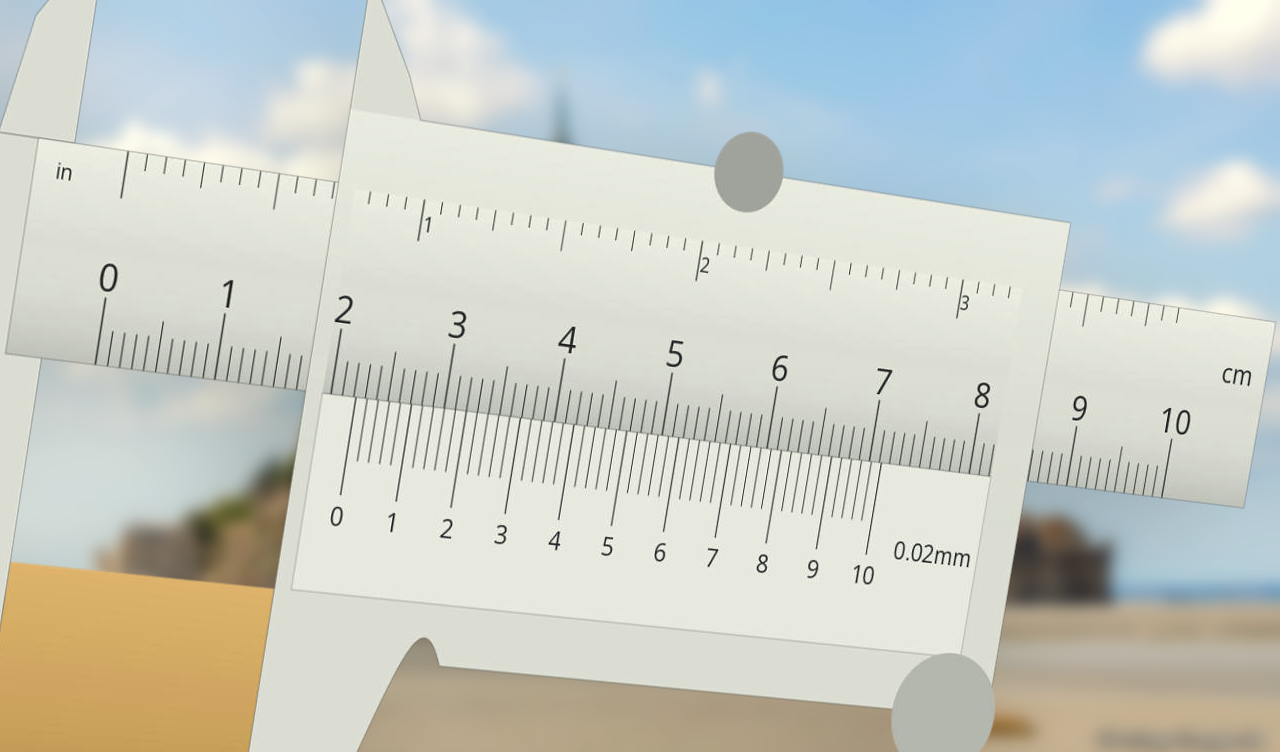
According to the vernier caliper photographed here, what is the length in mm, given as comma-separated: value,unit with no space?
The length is 22.2,mm
